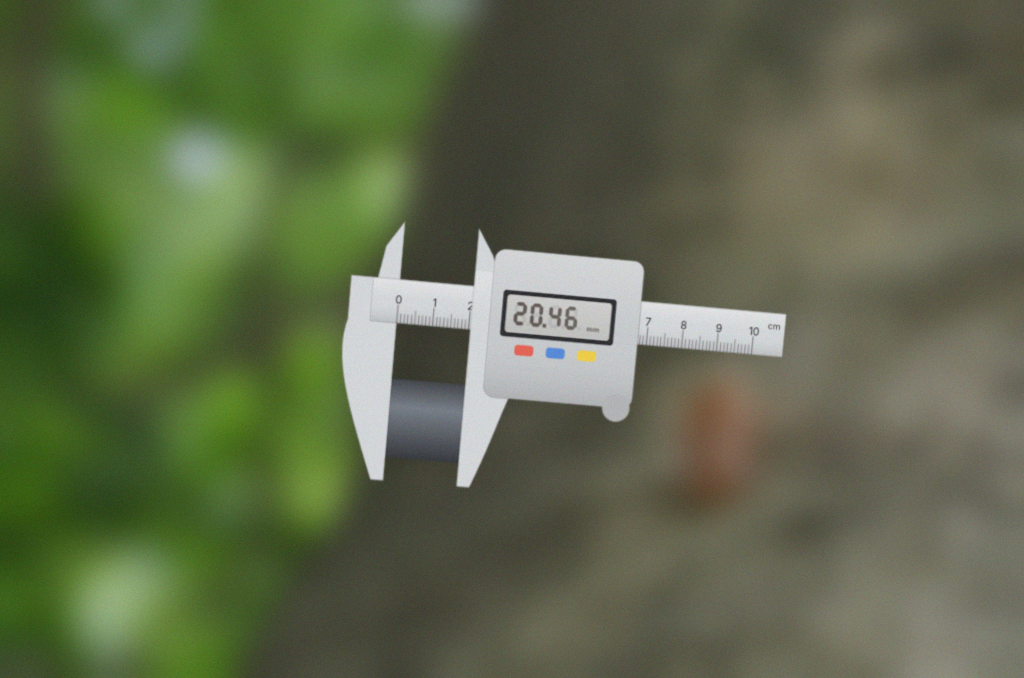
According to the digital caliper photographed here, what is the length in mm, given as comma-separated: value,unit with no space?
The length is 20.46,mm
